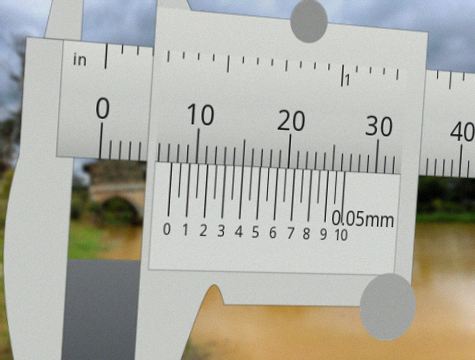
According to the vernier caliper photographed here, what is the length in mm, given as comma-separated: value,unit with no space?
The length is 7.4,mm
